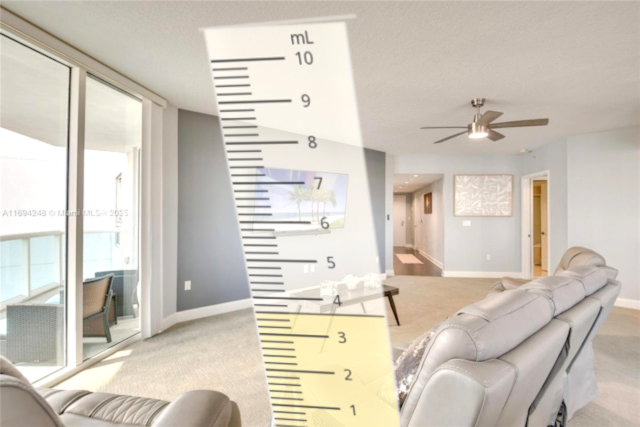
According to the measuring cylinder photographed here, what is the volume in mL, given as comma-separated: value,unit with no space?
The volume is 3.6,mL
